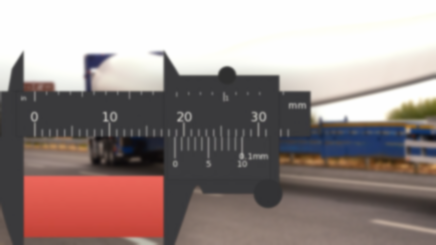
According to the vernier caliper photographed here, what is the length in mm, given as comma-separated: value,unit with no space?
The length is 18.8,mm
